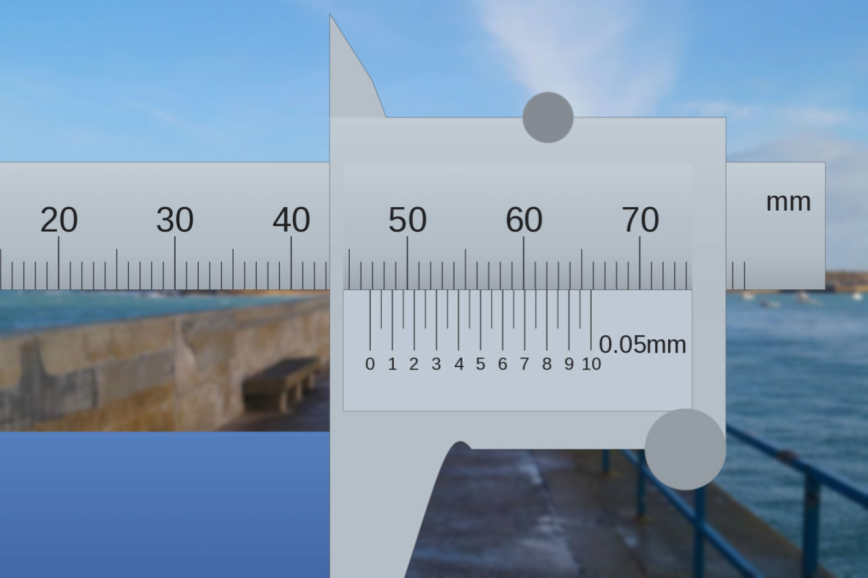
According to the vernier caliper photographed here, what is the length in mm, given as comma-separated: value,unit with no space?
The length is 46.8,mm
